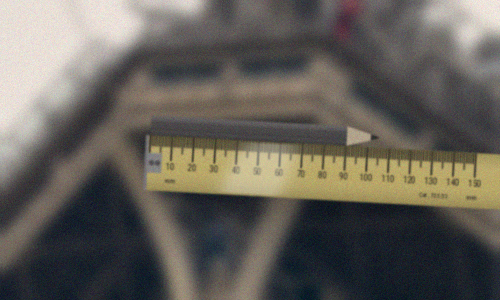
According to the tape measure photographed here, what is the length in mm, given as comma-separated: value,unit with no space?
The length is 105,mm
